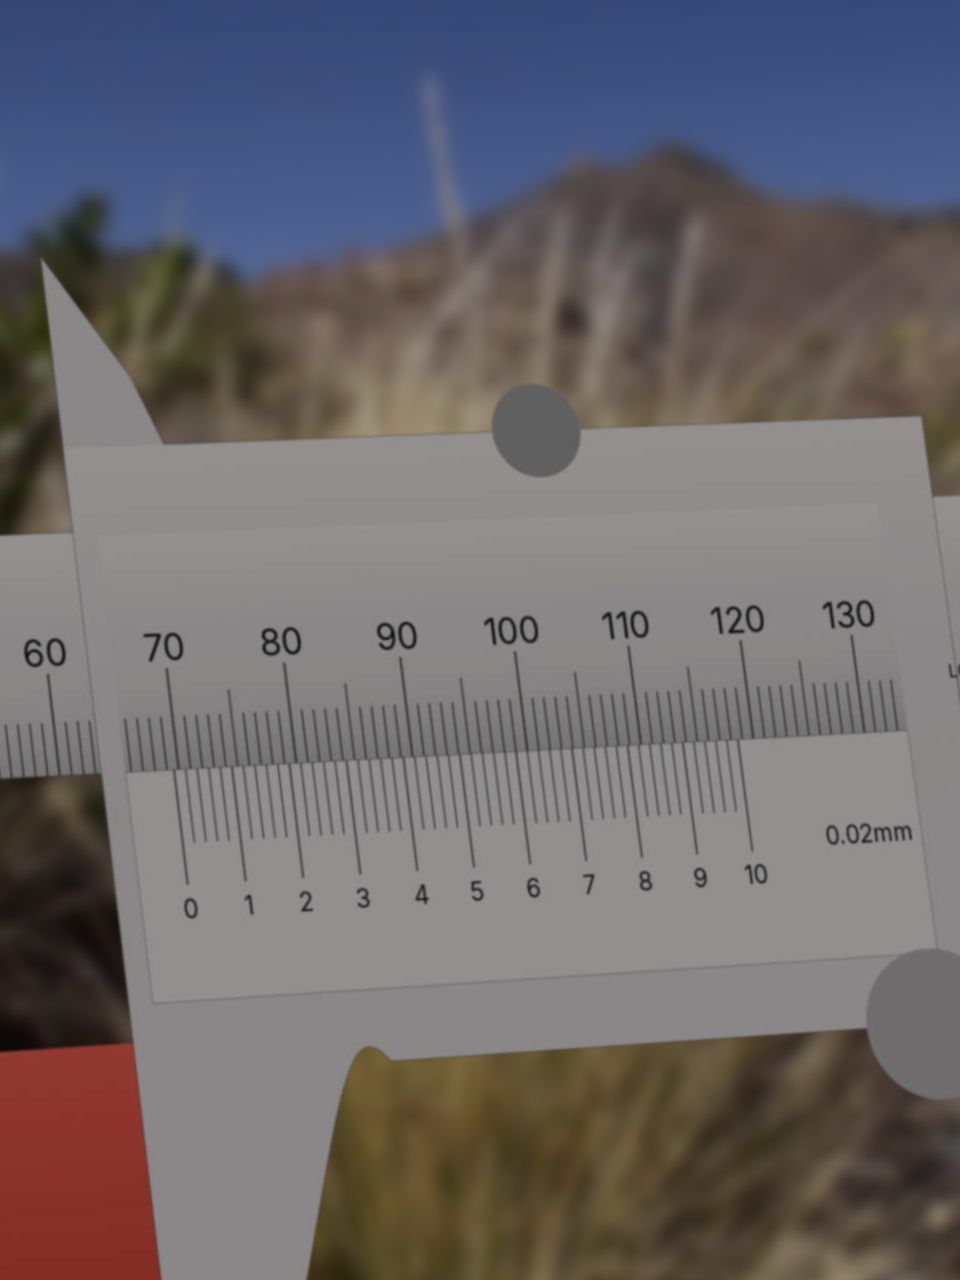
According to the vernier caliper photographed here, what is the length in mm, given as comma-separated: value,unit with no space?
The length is 69.6,mm
